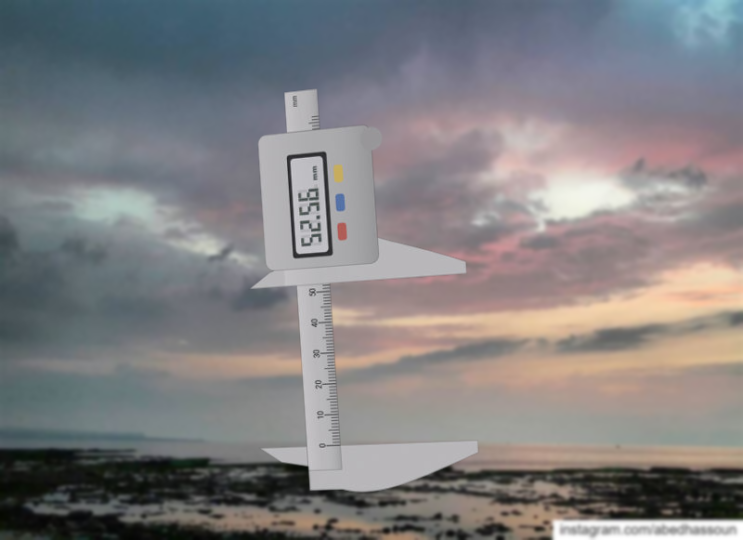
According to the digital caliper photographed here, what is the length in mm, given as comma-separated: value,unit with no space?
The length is 52.56,mm
